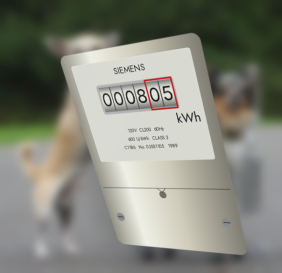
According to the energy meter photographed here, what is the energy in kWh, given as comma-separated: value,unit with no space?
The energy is 8.05,kWh
